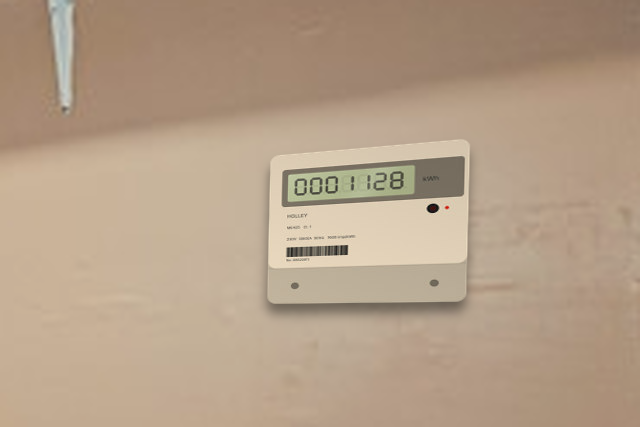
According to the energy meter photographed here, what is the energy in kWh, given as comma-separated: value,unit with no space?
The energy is 1128,kWh
